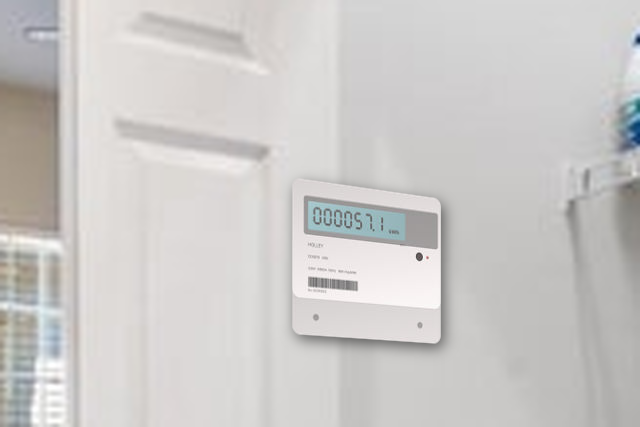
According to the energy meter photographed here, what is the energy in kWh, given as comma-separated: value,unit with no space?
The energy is 57.1,kWh
